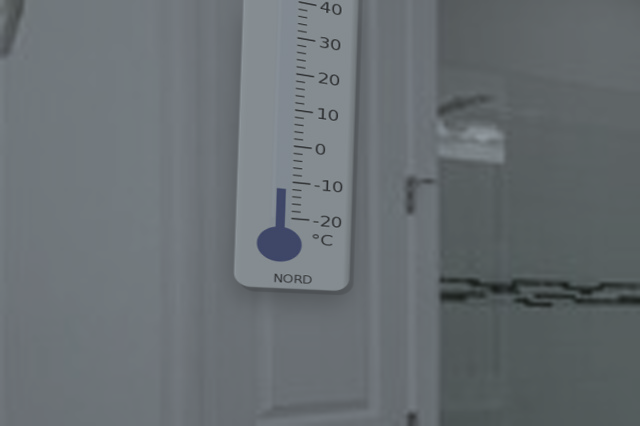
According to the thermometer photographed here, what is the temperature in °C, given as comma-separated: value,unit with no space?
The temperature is -12,°C
